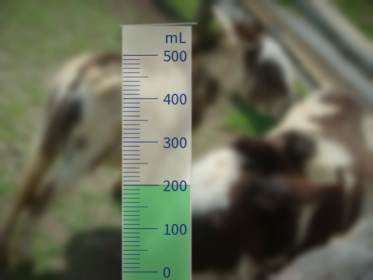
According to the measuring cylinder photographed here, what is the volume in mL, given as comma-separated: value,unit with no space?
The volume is 200,mL
